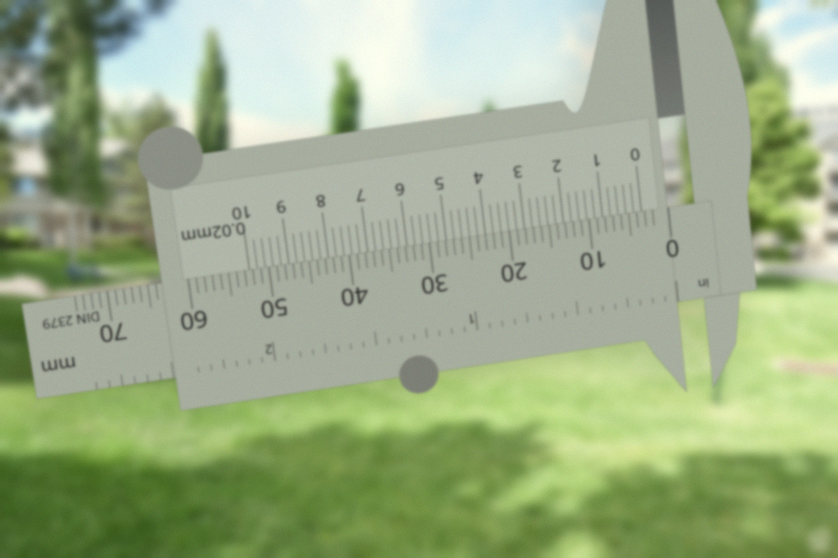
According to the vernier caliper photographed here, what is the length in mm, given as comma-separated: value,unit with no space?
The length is 3.4,mm
